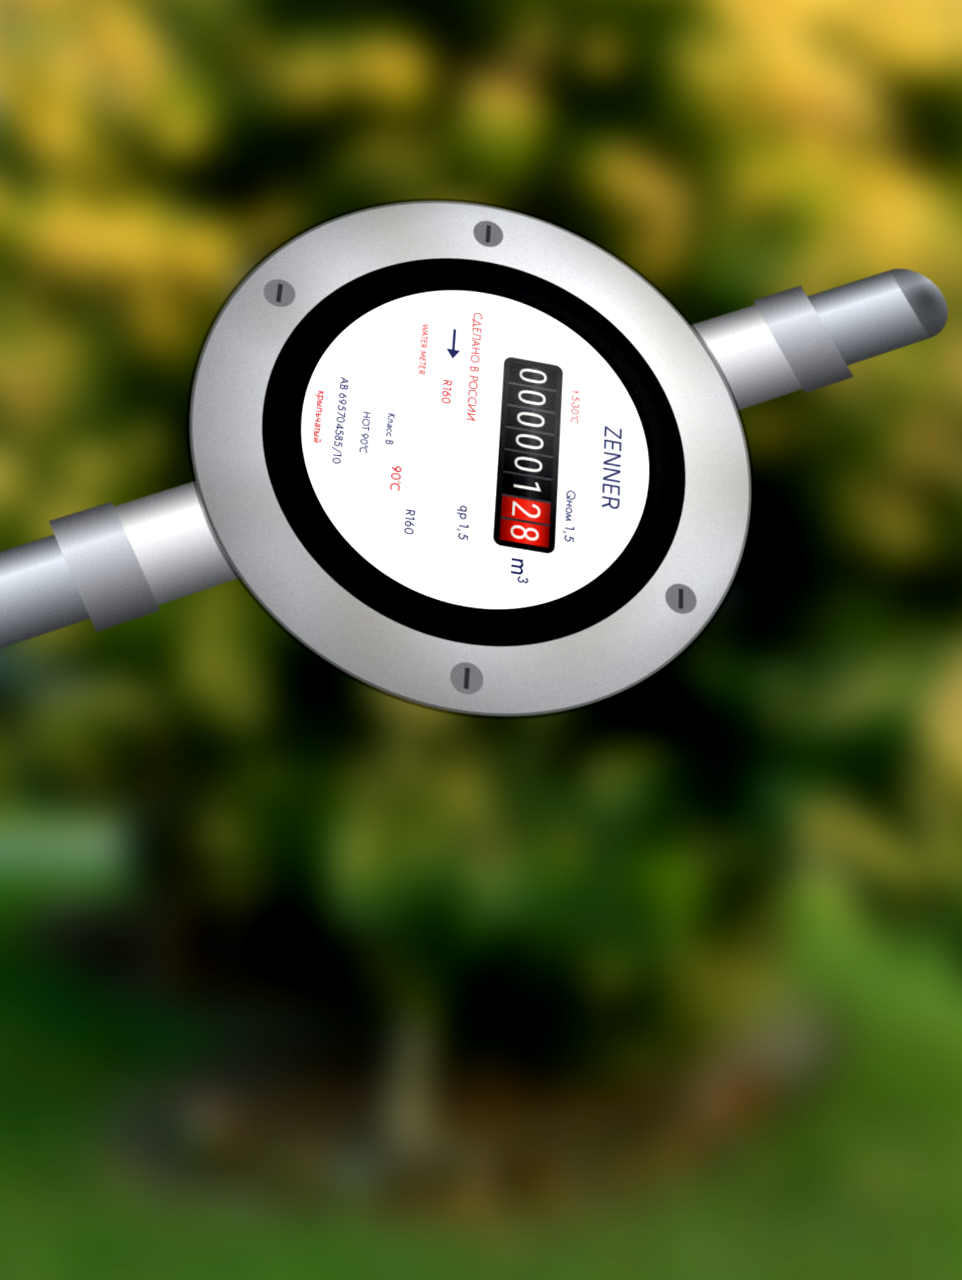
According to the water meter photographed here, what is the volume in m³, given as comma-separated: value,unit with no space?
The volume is 1.28,m³
